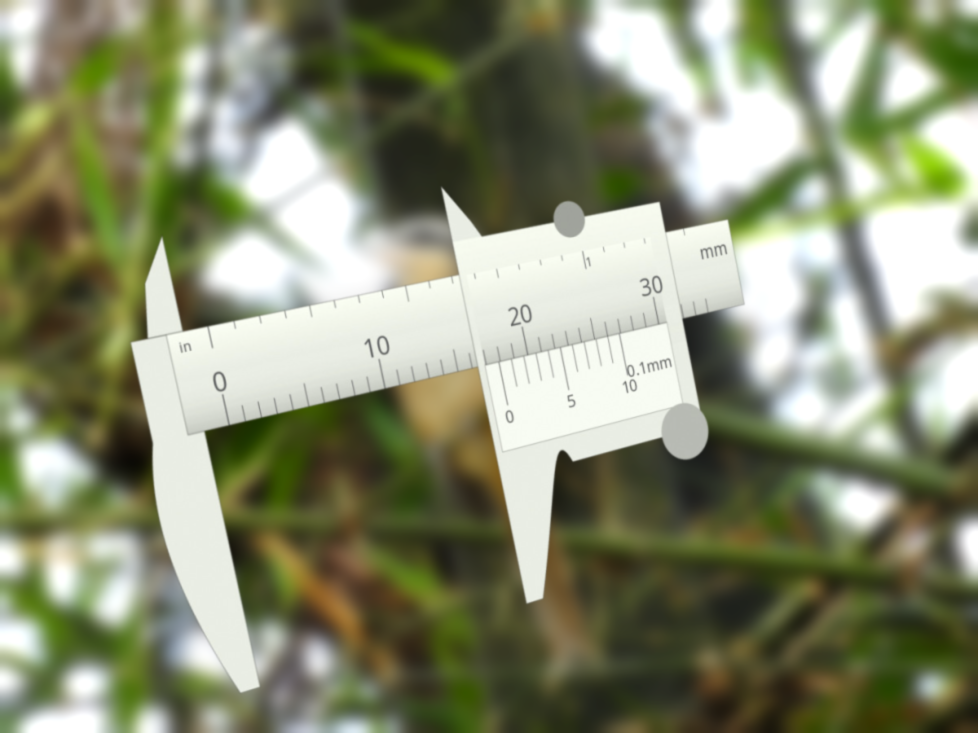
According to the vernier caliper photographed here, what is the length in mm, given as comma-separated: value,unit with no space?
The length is 17.9,mm
